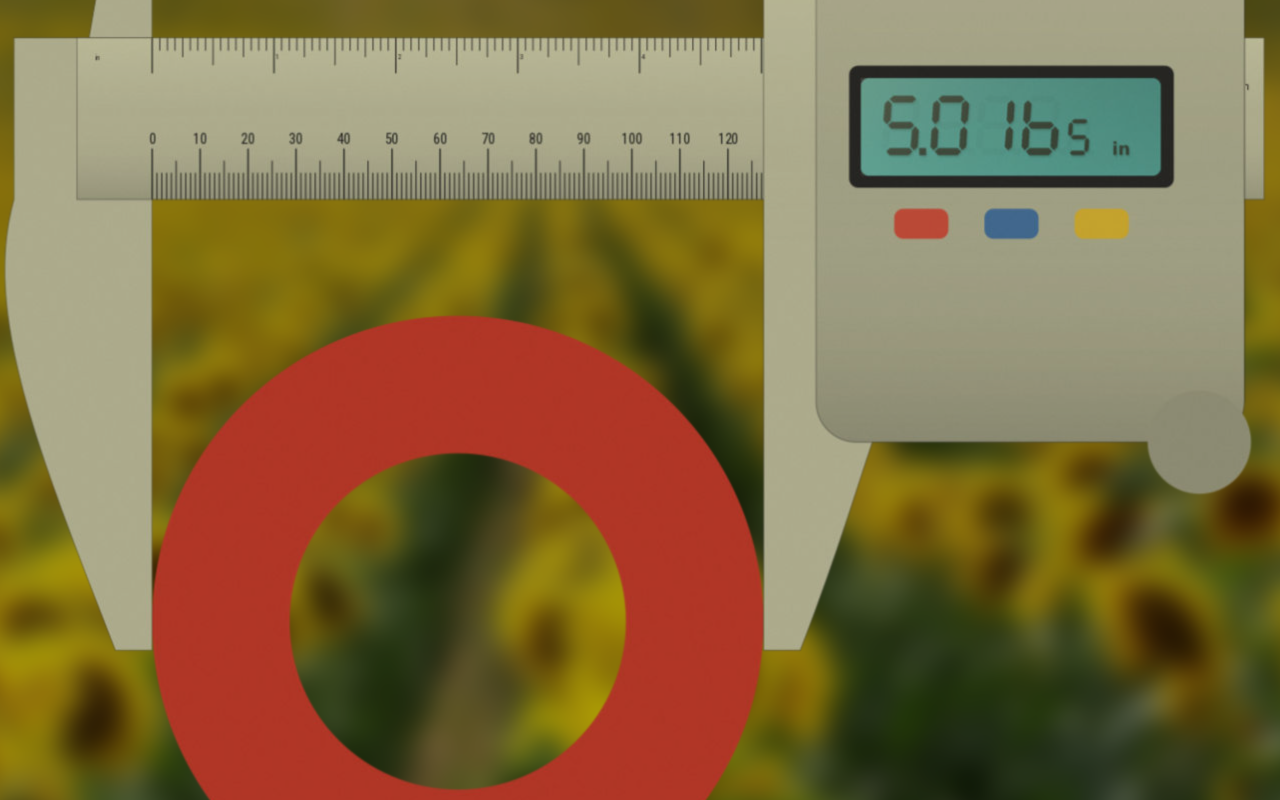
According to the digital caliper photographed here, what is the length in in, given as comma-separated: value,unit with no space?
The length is 5.0165,in
